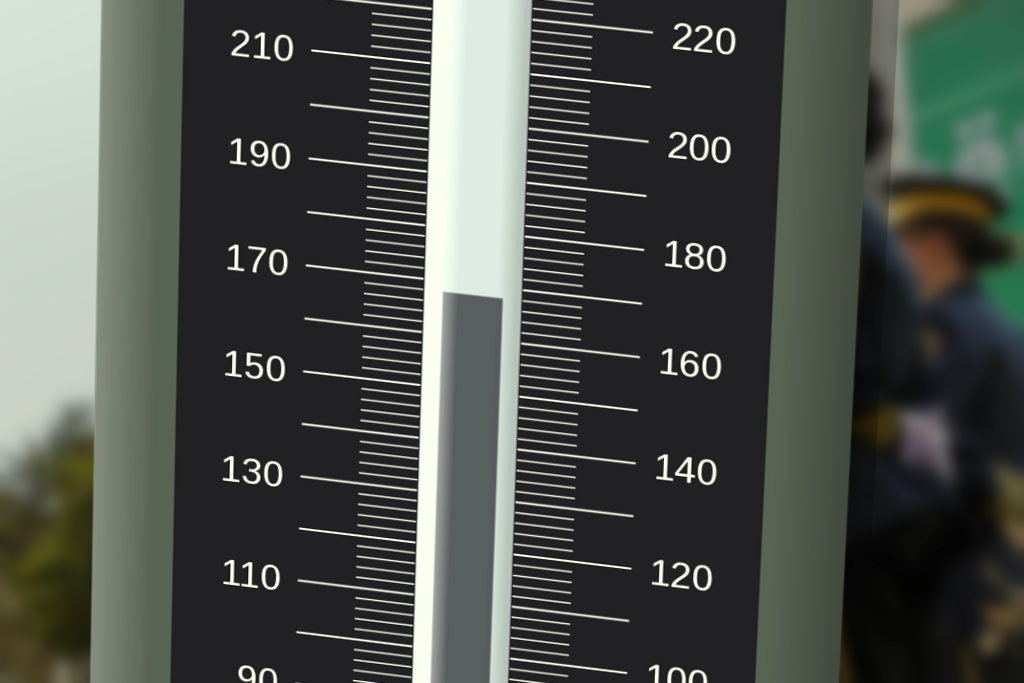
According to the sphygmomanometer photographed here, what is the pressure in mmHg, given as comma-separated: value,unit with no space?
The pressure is 168,mmHg
